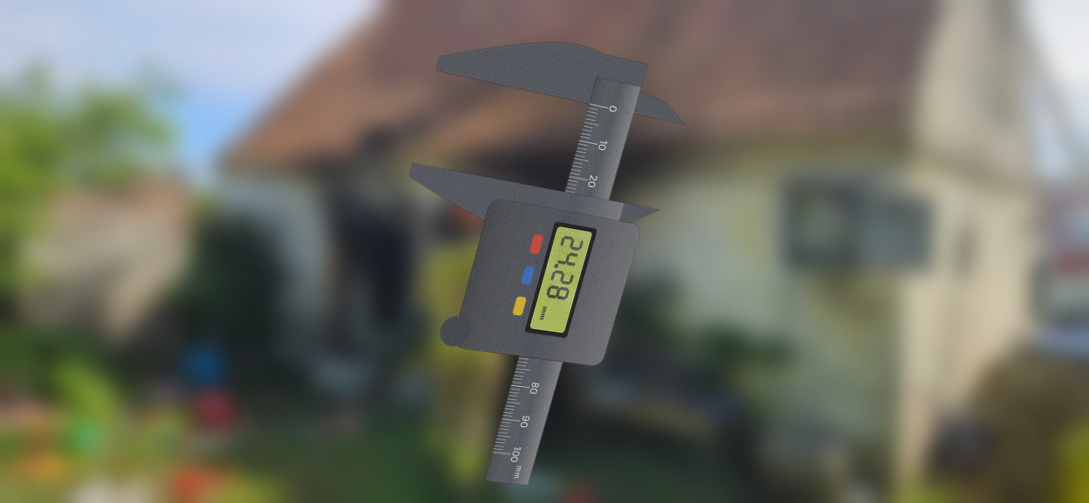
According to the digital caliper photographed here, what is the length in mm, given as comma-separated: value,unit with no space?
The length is 24.28,mm
